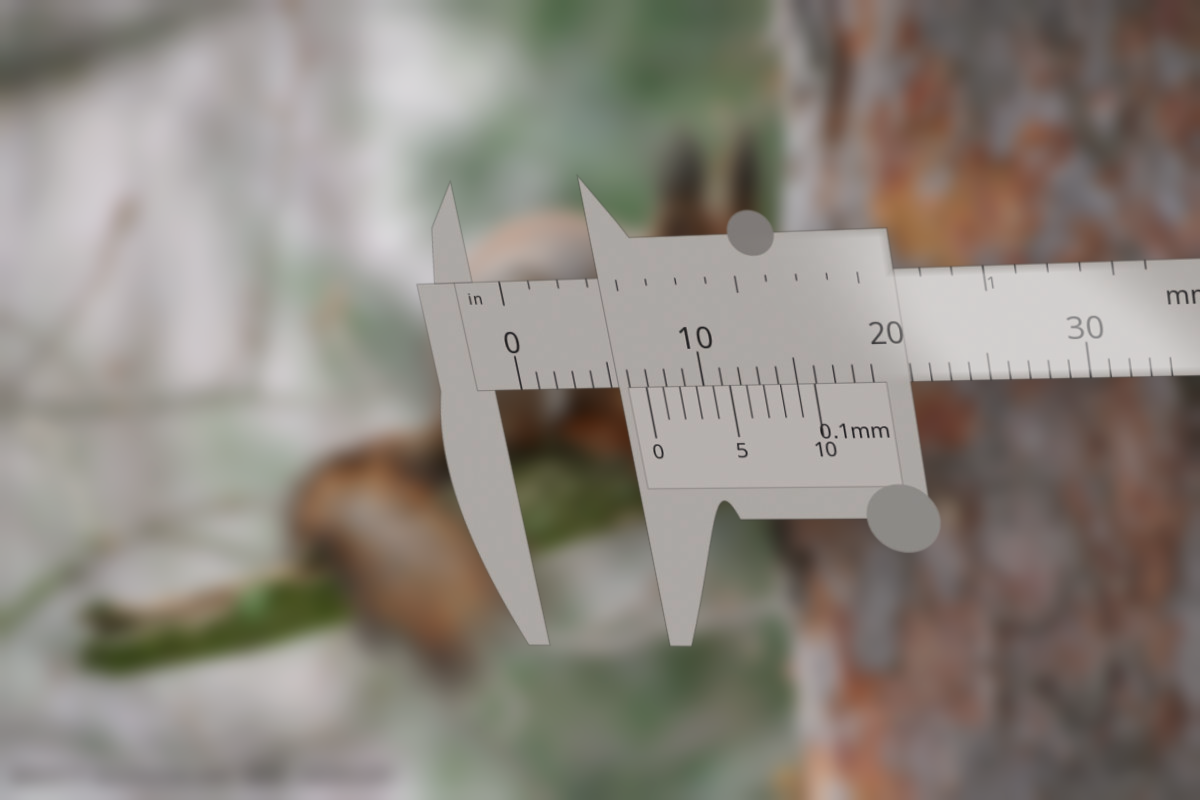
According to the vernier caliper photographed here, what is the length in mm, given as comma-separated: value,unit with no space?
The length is 6.9,mm
